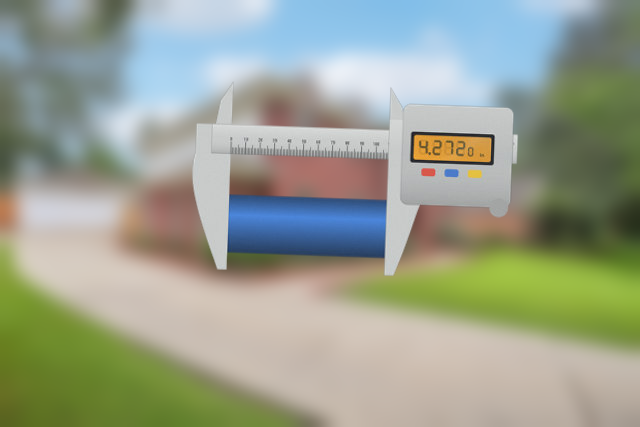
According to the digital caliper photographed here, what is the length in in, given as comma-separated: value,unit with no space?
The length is 4.2720,in
